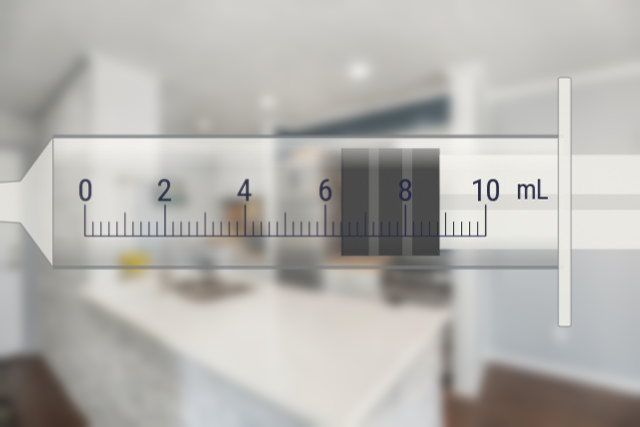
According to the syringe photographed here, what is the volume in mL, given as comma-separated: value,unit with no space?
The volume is 6.4,mL
